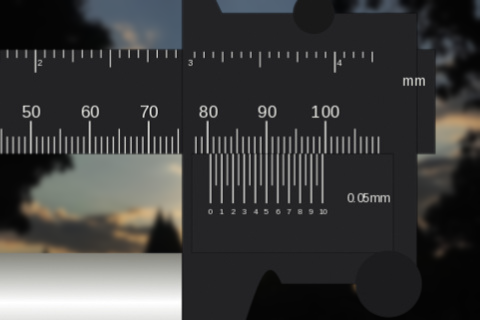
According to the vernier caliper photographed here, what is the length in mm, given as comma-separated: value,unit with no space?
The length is 80.5,mm
